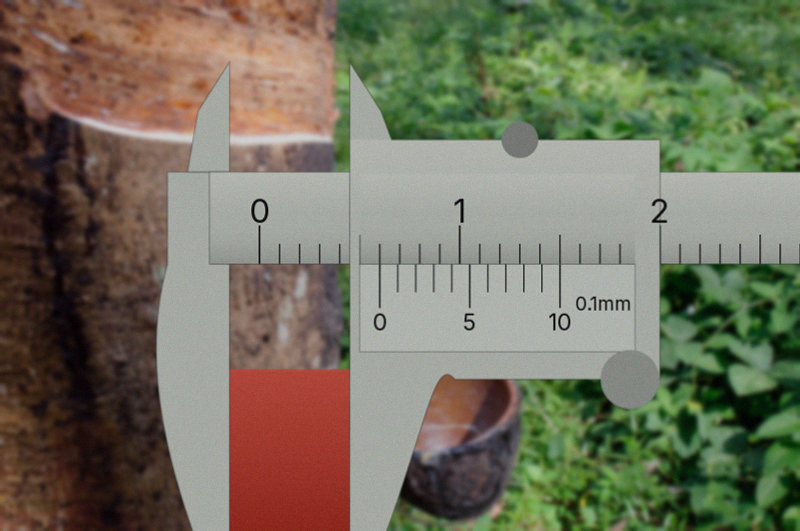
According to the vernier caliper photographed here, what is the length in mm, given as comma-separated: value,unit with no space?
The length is 6.0,mm
